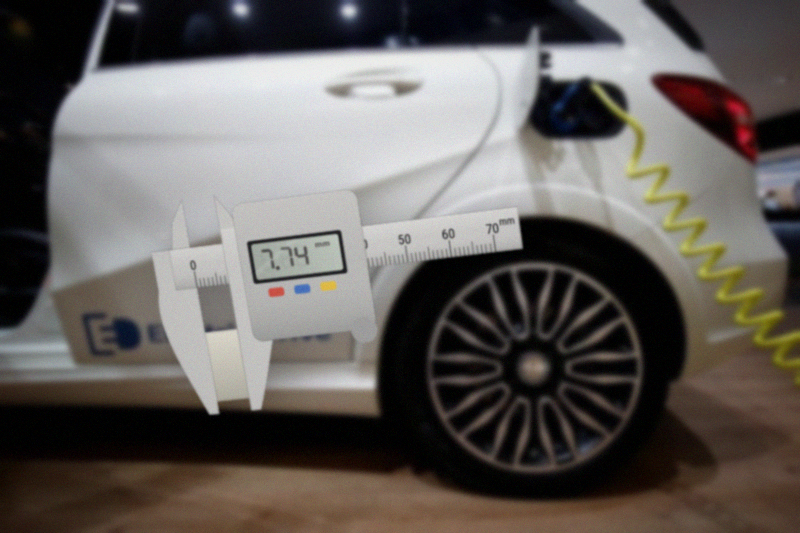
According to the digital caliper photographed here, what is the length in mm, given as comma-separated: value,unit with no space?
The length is 7.74,mm
